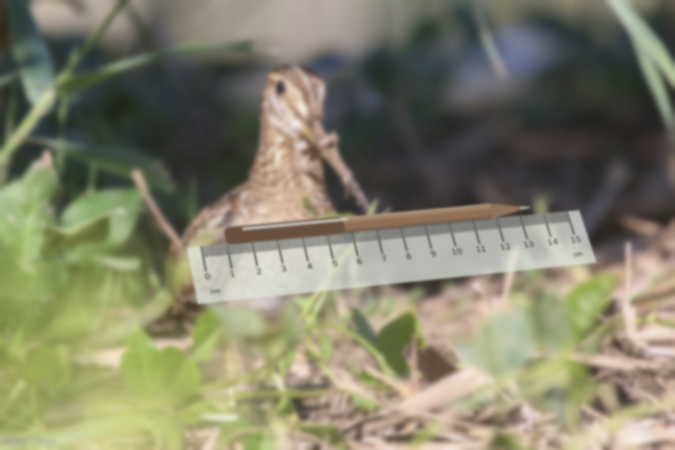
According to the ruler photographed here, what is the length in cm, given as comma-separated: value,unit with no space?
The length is 12.5,cm
